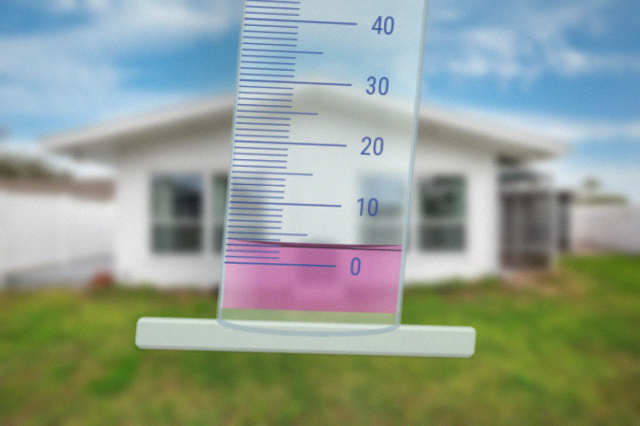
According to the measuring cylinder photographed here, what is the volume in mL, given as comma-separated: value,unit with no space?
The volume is 3,mL
